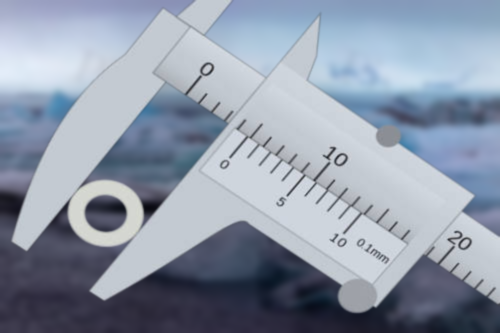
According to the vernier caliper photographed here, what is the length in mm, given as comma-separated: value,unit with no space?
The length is 4.8,mm
